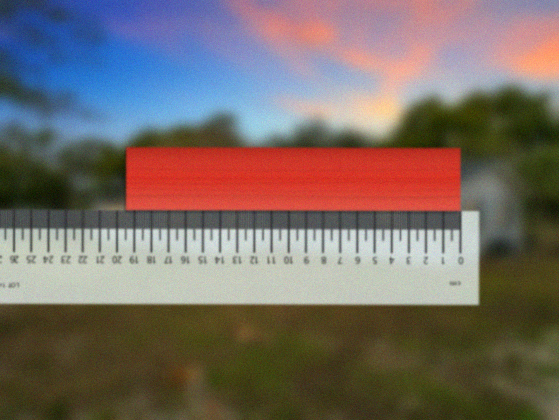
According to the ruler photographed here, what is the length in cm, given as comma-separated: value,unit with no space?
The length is 19.5,cm
